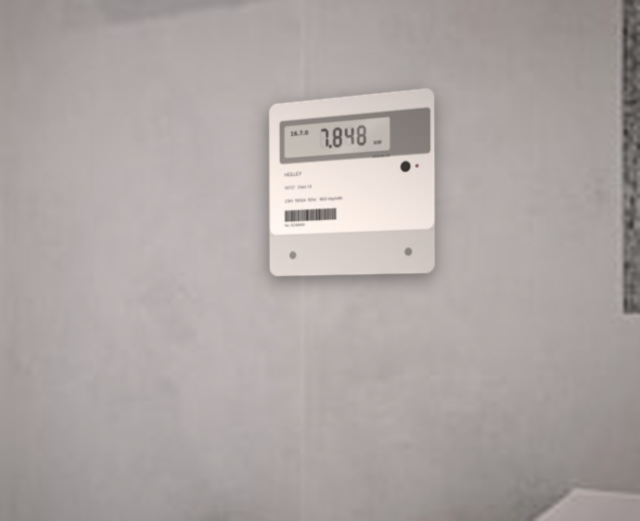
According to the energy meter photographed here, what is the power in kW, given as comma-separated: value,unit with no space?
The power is 7.848,kW
